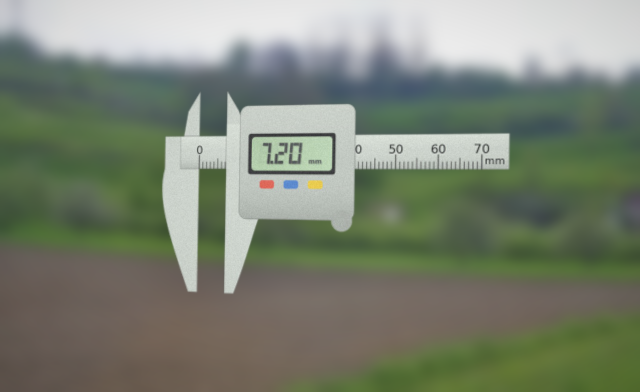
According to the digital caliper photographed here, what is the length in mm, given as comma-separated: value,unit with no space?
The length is 7.20,mm
